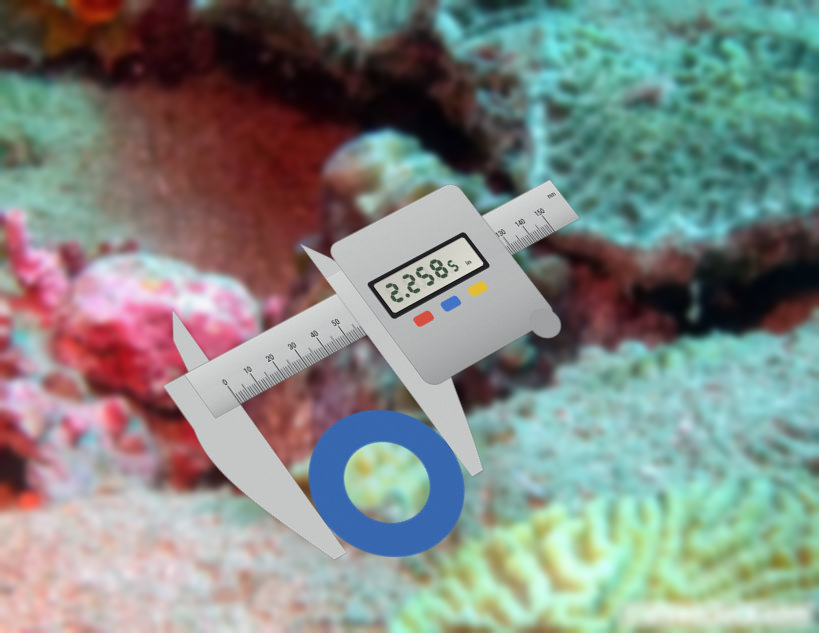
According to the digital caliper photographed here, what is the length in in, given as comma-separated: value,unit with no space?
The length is 2.2585,in
